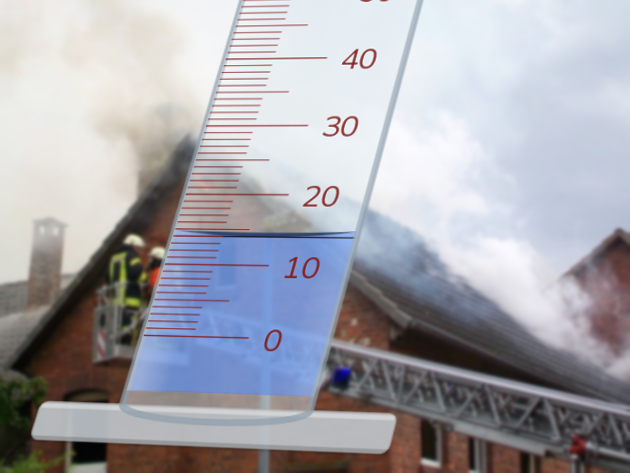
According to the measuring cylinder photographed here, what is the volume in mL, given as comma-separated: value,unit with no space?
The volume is 14,mL
